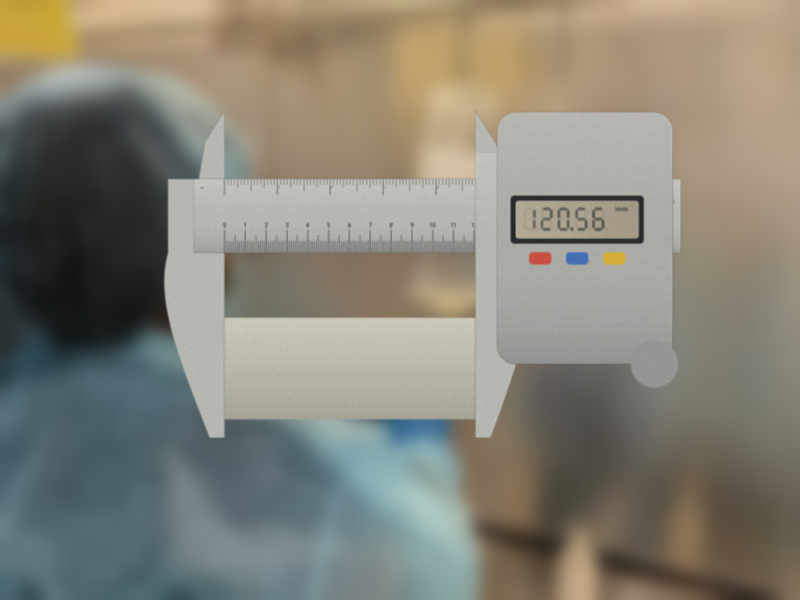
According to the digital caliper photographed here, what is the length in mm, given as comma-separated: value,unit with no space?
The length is 120.56,mm
